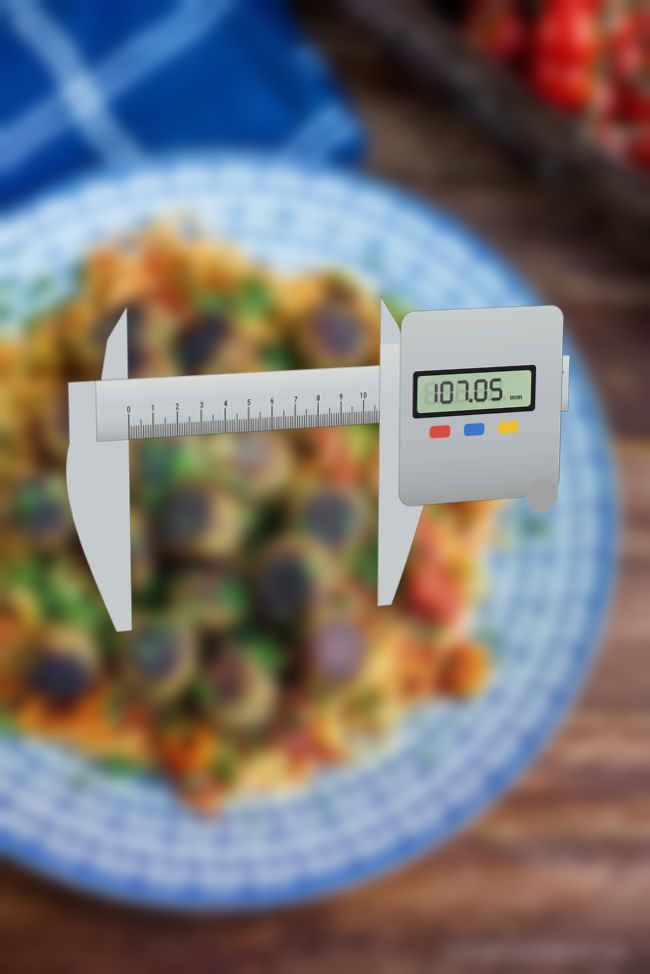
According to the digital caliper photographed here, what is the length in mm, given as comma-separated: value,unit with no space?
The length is 107.05,mm
